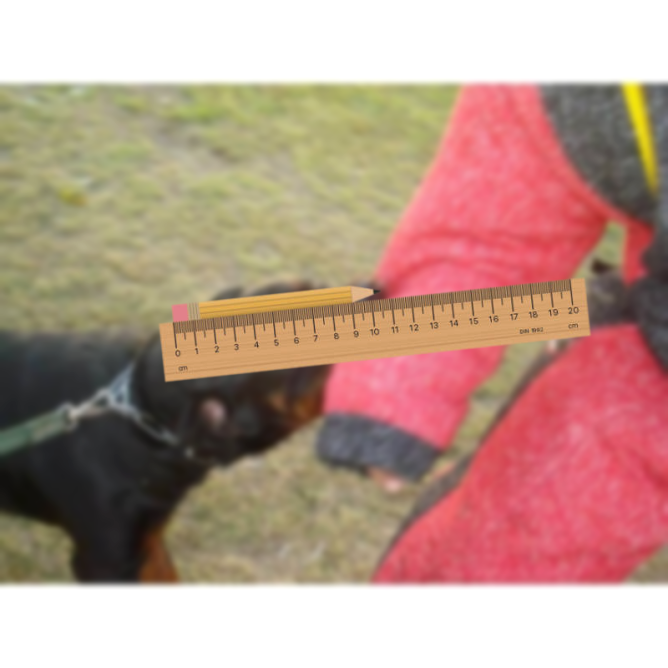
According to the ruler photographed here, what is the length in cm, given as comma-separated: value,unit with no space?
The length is 10.5,cm
